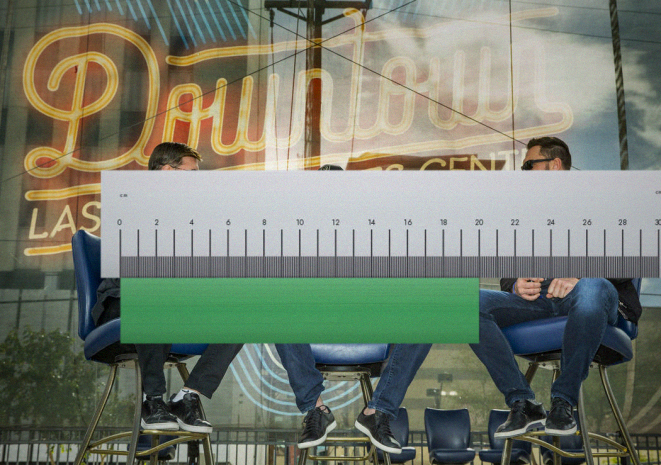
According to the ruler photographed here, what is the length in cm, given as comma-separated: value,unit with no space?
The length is 20,cm
